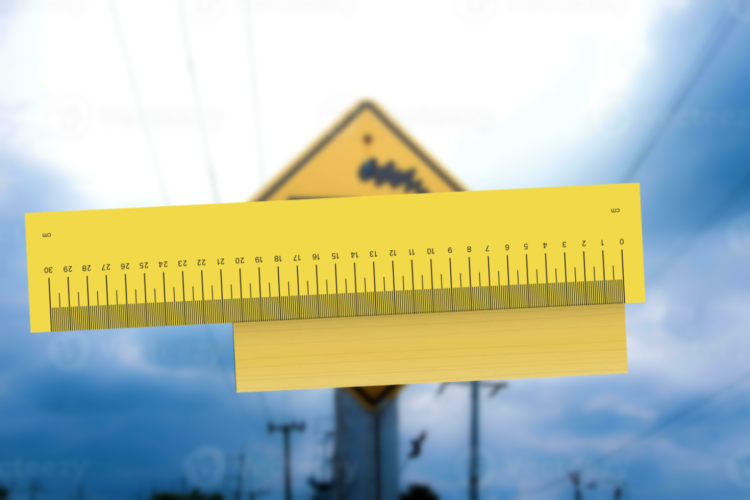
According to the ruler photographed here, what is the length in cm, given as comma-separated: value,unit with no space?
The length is 20.5,cm
